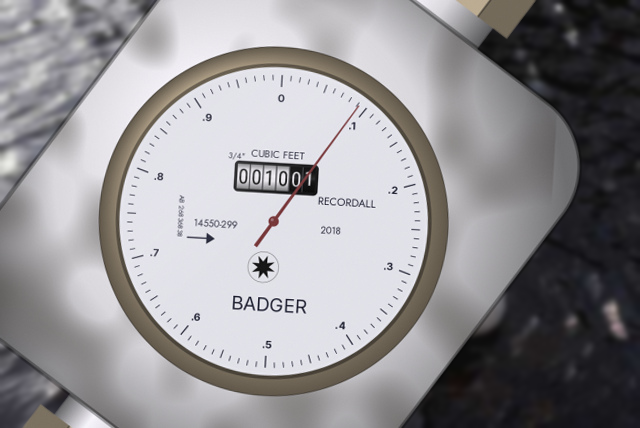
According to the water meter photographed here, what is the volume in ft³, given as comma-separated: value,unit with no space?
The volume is 1001.09,ft³
